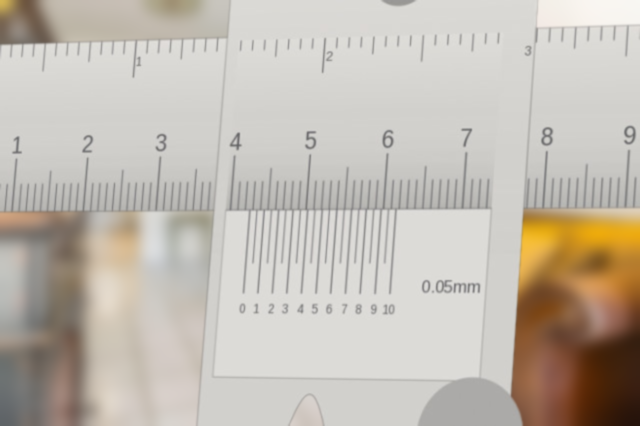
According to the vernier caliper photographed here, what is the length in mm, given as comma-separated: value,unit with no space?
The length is 42.6,mm
